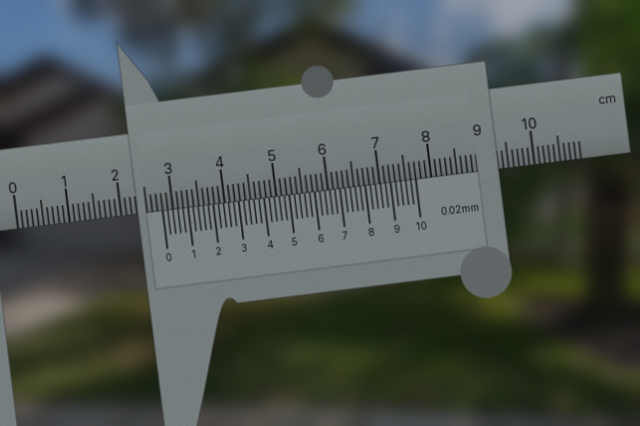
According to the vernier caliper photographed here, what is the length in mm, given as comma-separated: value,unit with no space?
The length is 28.0,mm
